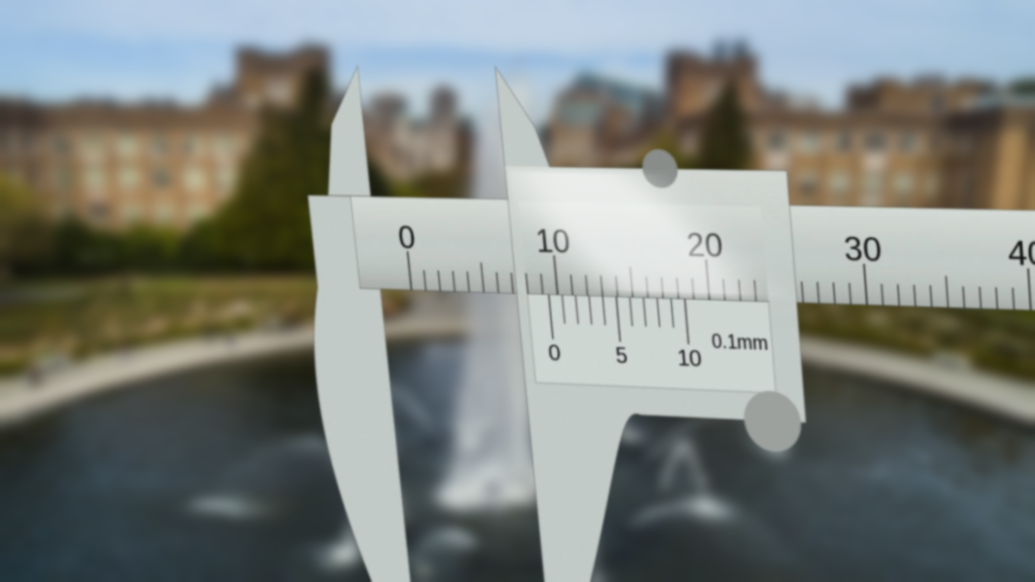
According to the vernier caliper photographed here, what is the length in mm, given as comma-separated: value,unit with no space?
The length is 9.4,mm
